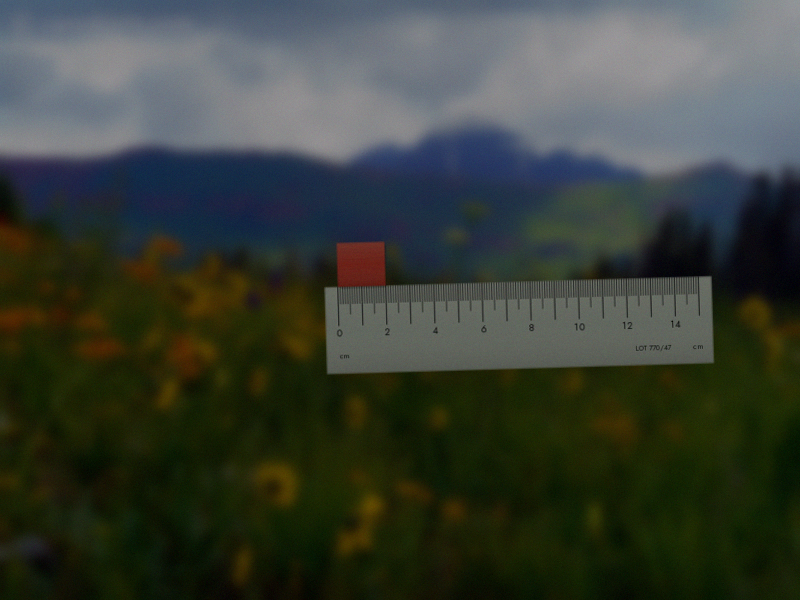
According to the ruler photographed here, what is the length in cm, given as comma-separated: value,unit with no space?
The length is 2,cm
